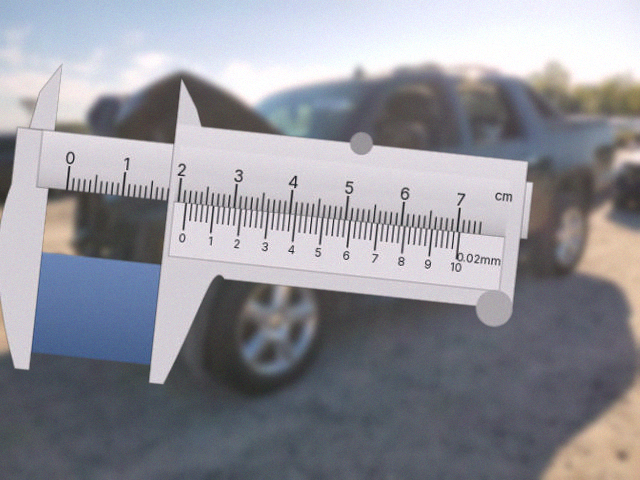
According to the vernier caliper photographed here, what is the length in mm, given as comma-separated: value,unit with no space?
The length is 21.4,mm
